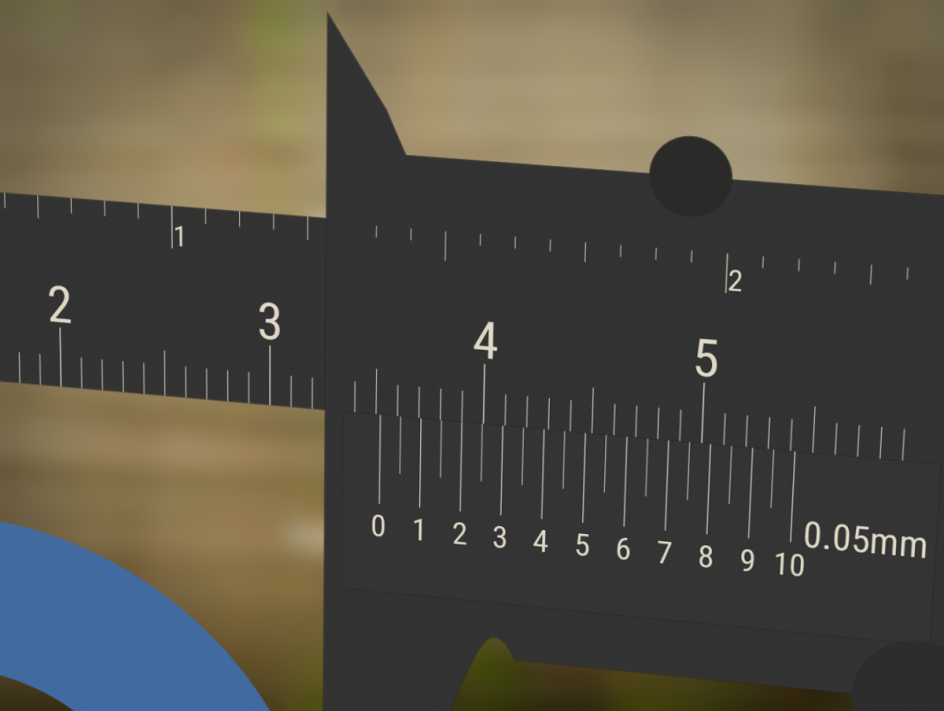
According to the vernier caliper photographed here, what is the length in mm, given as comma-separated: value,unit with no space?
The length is 35.20,mm
